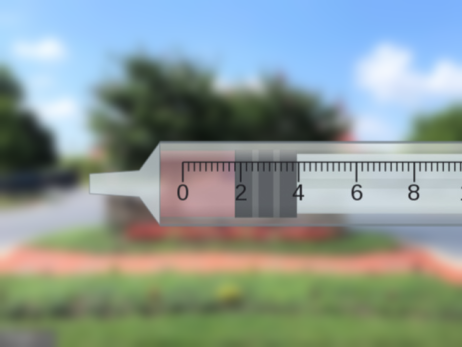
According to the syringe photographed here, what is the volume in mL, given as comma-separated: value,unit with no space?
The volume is 1.8,mL
